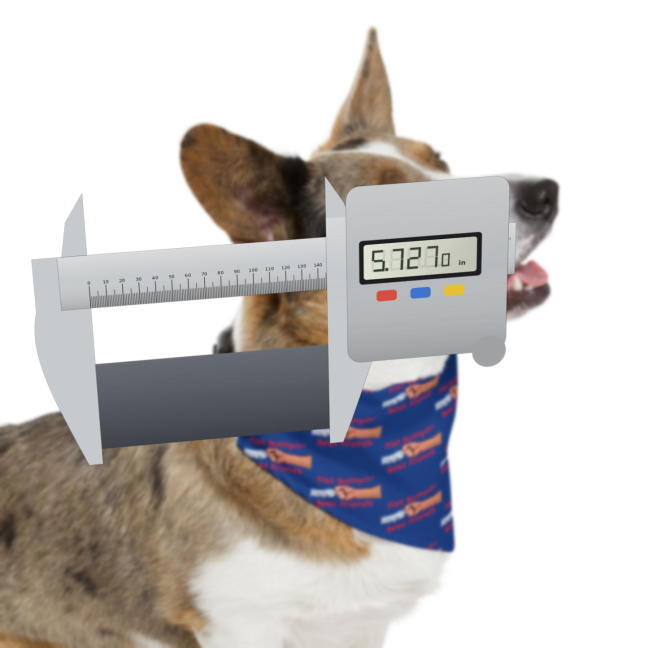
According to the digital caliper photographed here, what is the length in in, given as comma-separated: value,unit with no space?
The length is 5.7270,in
